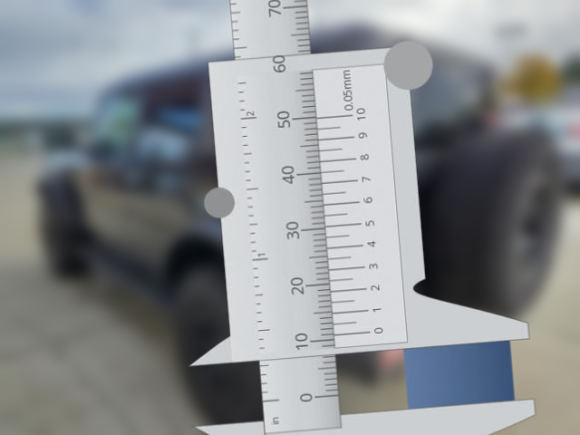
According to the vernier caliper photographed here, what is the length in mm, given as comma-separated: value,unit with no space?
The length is 10.8,mm
